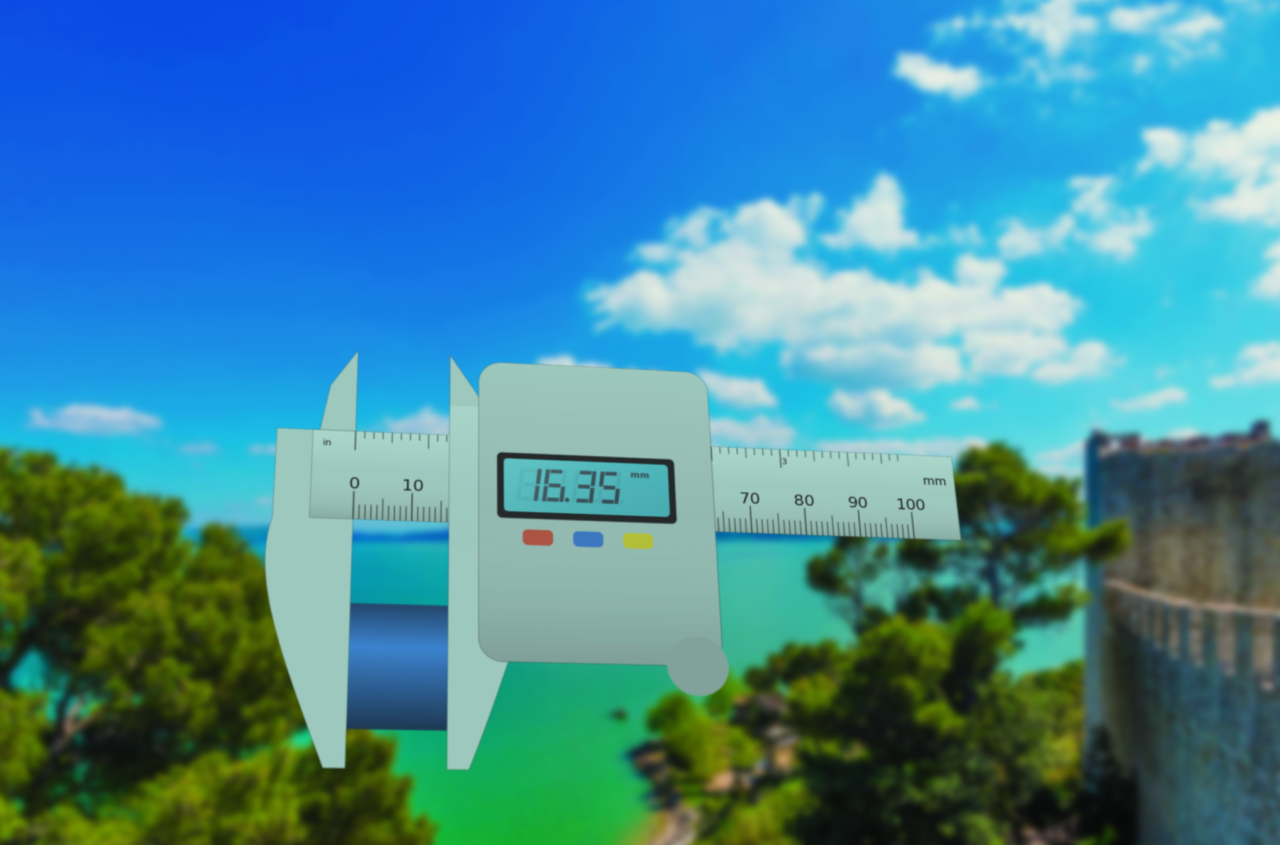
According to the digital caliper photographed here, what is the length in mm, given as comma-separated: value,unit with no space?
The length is 16.35,mm
